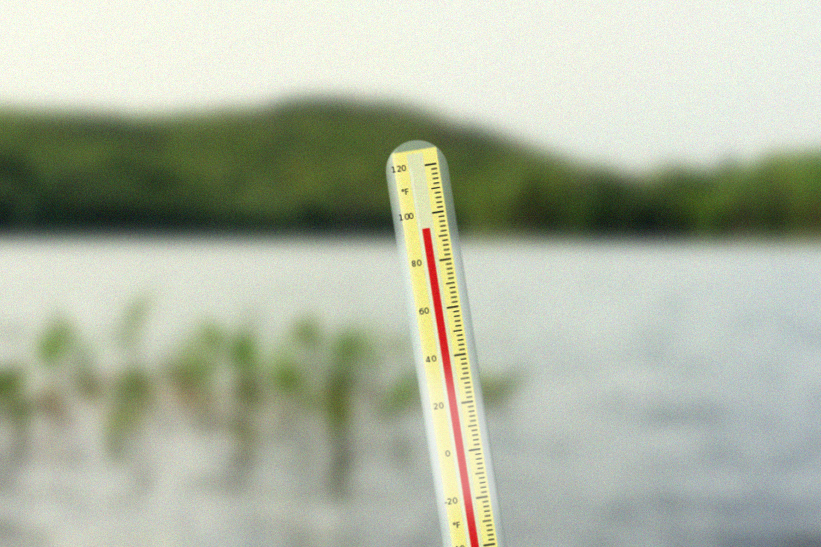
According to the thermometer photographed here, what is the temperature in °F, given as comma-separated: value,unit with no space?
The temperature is 94,°F
